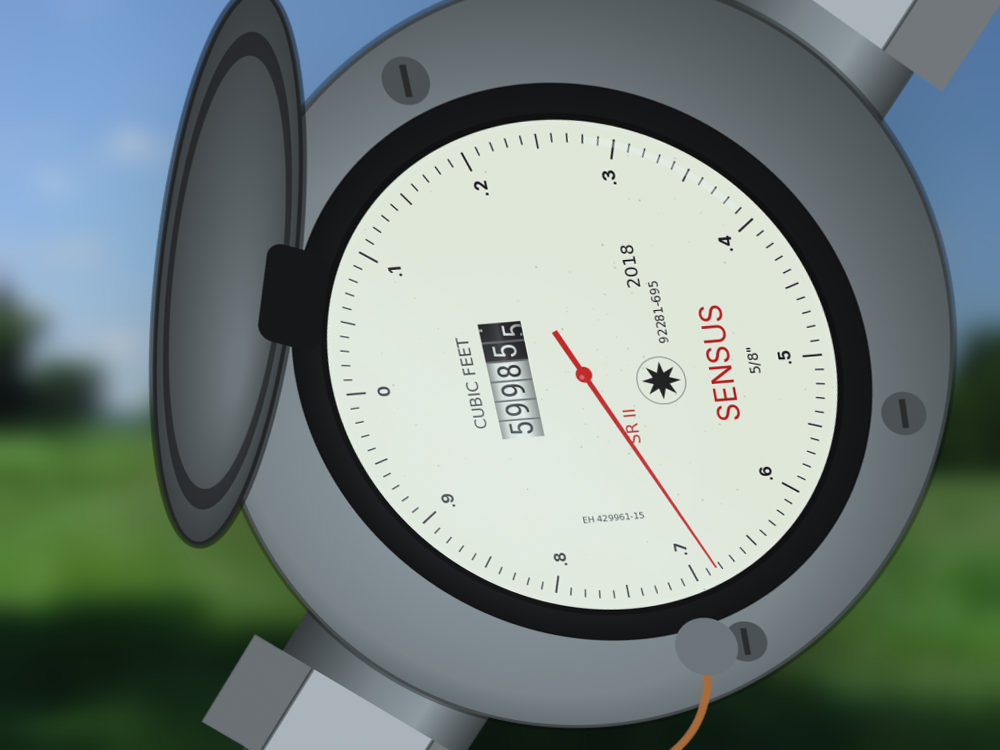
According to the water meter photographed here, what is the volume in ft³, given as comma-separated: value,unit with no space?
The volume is 599854.68,ft³
